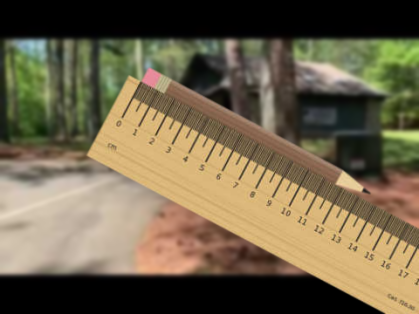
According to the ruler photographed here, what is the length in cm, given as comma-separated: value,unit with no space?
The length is 13.5,cm
